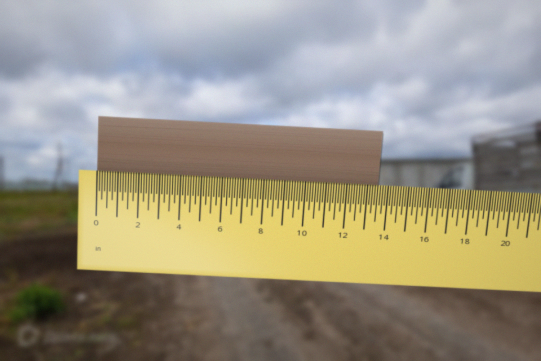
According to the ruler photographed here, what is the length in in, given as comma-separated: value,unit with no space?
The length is 13.5,in
